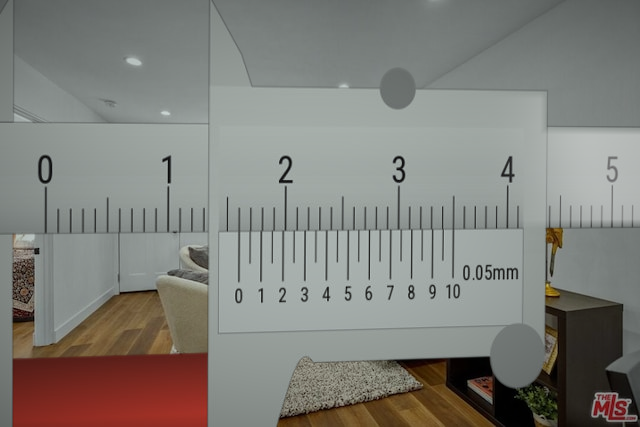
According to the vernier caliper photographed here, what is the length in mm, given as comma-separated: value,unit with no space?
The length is 16.0,mm
